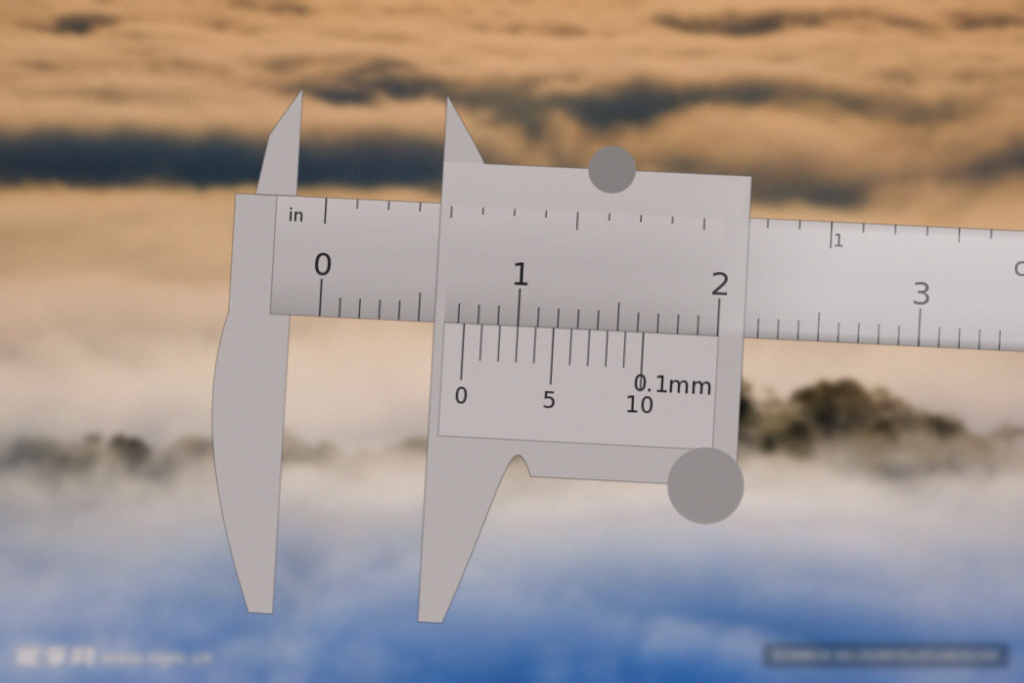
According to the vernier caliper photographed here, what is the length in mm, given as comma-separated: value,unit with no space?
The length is 7.3,mm
